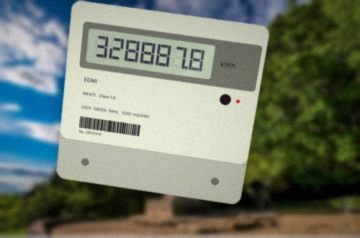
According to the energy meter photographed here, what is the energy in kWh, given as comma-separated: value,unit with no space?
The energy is 328887.8,kWh
